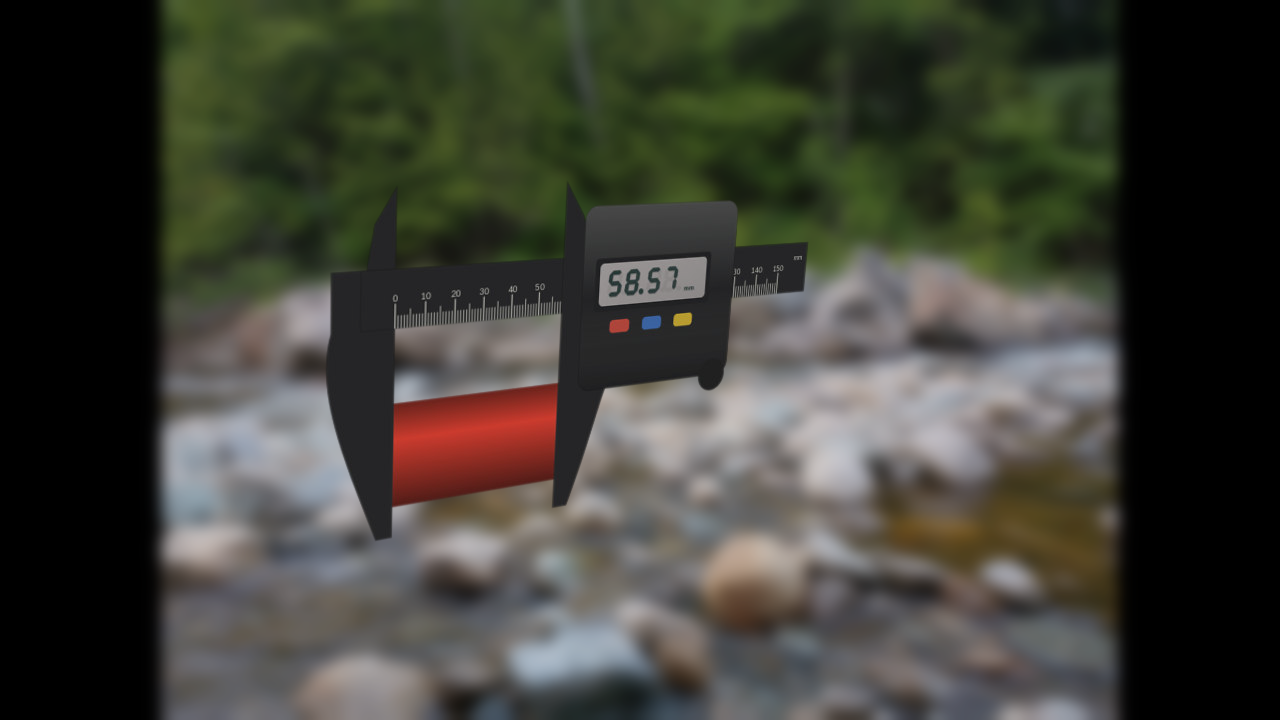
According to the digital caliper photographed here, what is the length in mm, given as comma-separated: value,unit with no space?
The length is 58.57,mm
